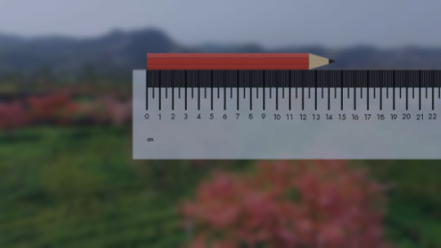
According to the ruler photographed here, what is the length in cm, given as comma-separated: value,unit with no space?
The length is 14.5,cm
